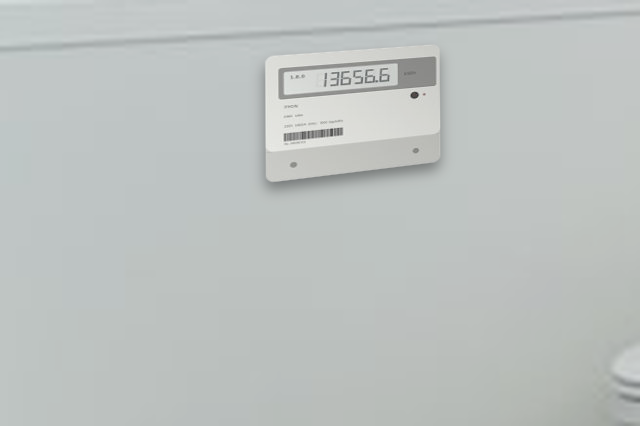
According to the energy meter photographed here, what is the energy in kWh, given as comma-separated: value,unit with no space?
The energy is 13656.6,kWh
